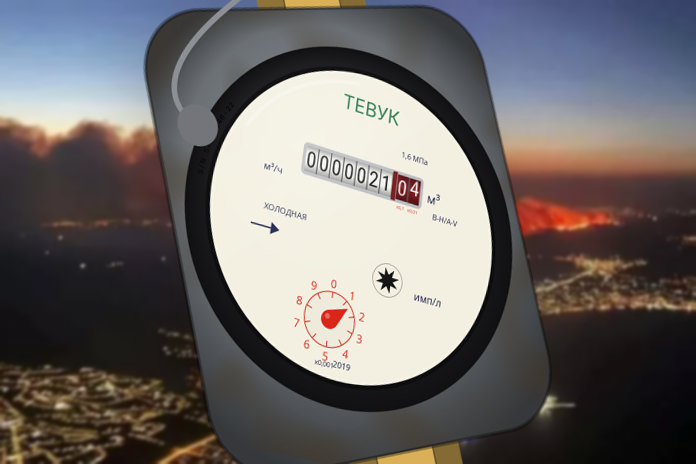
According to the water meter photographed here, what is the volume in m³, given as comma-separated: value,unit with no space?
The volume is 21.041,m³
